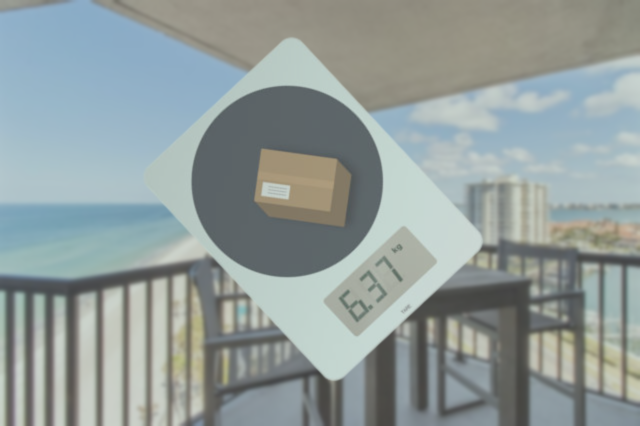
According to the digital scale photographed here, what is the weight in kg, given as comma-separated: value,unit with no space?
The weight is 6.37,kg
